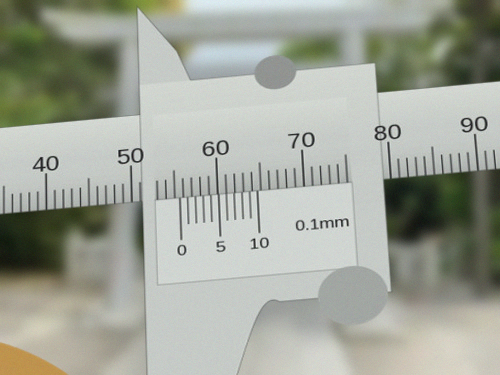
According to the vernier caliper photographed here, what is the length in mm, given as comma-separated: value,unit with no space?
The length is 55.6,mm
